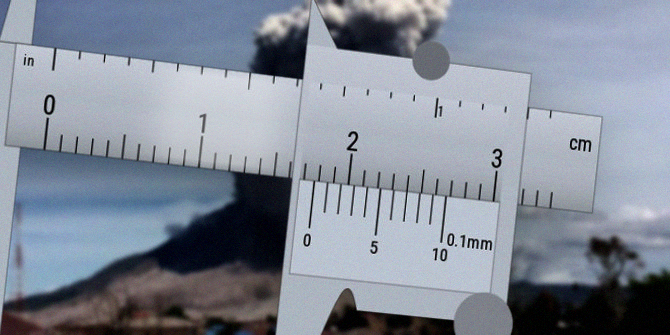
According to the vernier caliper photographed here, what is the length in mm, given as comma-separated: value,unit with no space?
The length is 17.7,mm
